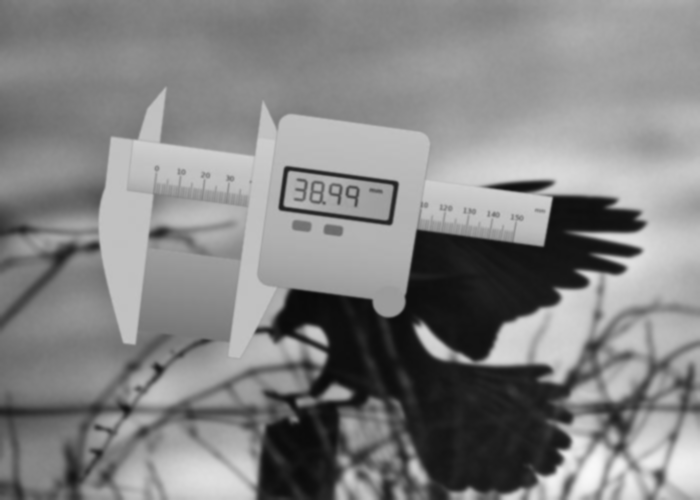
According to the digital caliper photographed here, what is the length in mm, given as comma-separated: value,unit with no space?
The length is 38.99,mm
